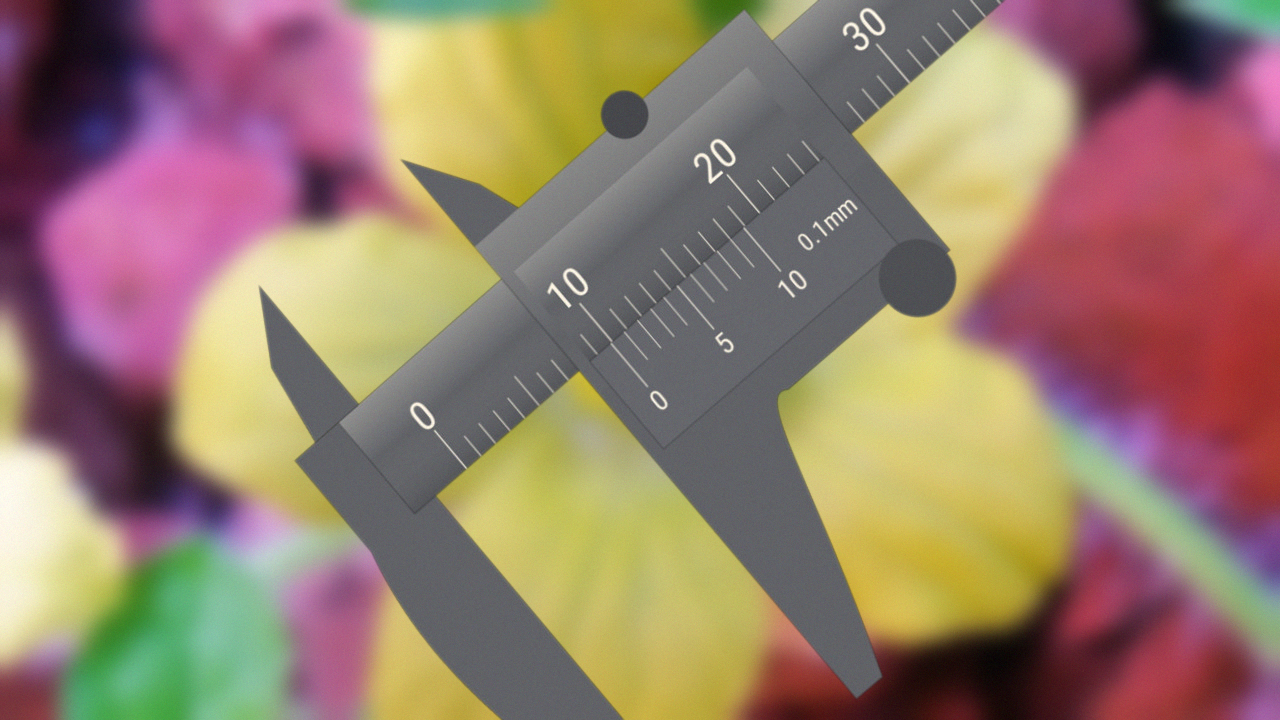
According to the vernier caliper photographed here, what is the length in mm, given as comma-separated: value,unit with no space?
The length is 9.9,mm
